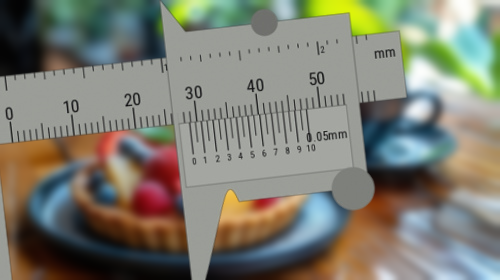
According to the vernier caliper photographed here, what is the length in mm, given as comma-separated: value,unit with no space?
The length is 28.8,mm
